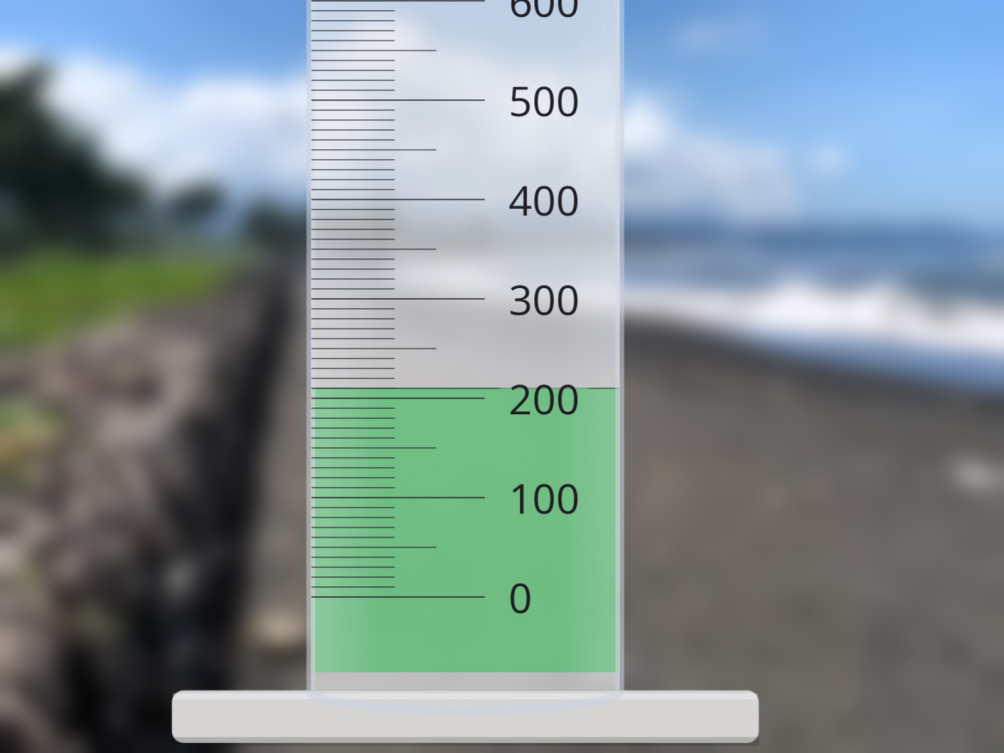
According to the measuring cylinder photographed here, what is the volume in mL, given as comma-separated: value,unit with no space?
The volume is 210,mL
